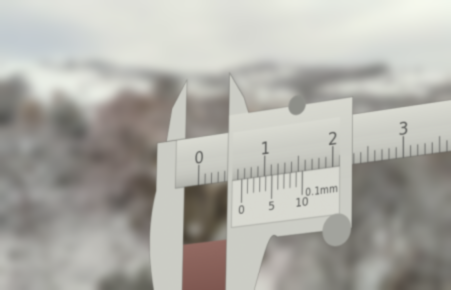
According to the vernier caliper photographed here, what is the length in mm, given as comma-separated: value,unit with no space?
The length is 6.6,mm
